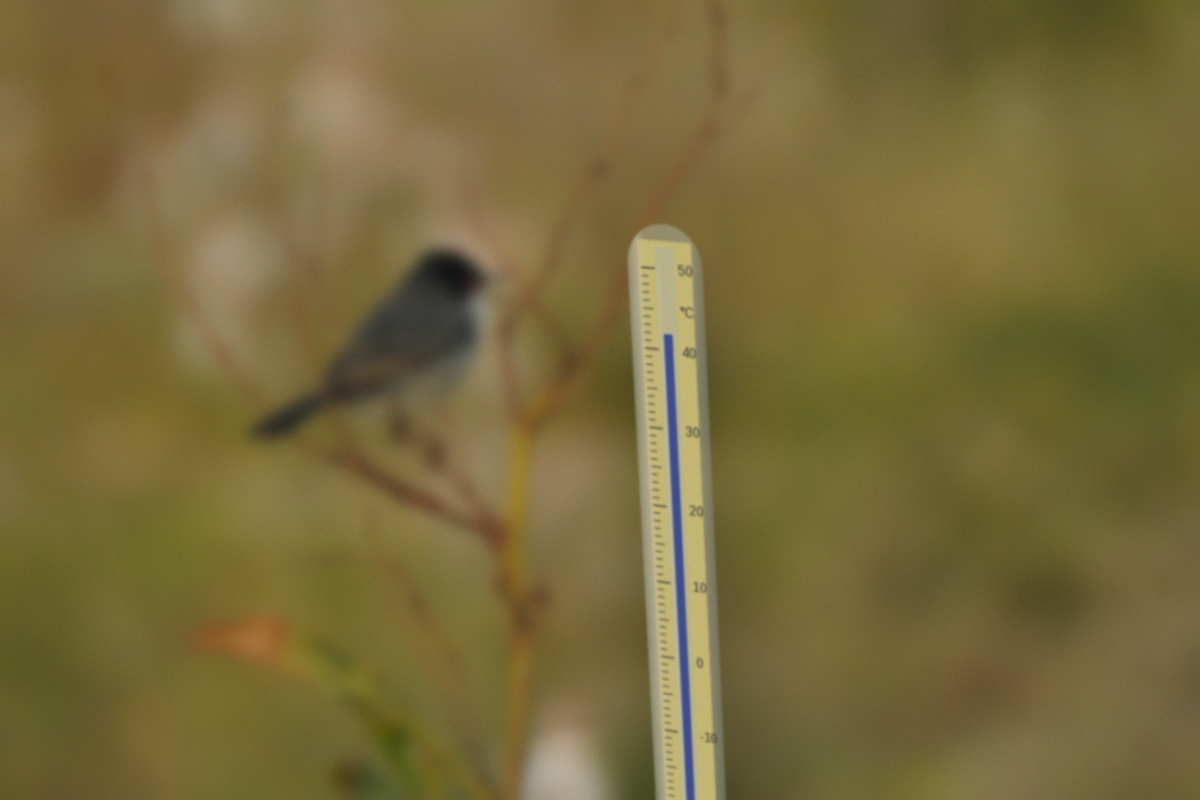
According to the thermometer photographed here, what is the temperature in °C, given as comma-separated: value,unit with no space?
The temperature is 42,°C
